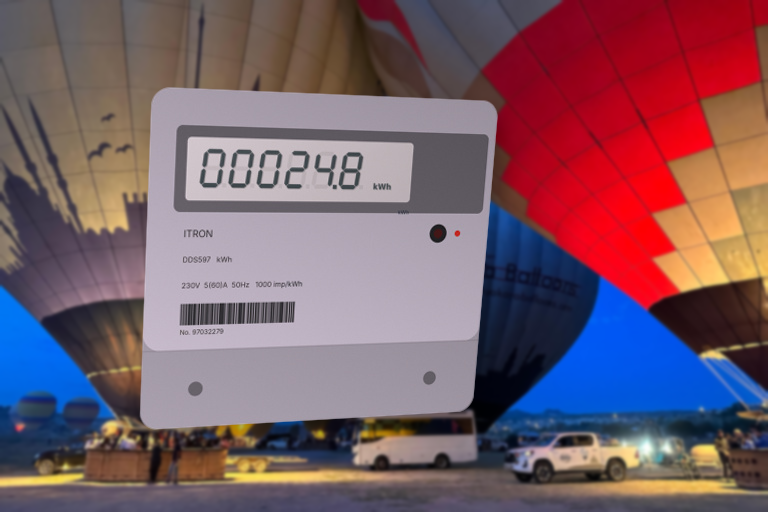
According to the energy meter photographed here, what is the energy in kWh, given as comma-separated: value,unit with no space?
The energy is 24.8,kWh
